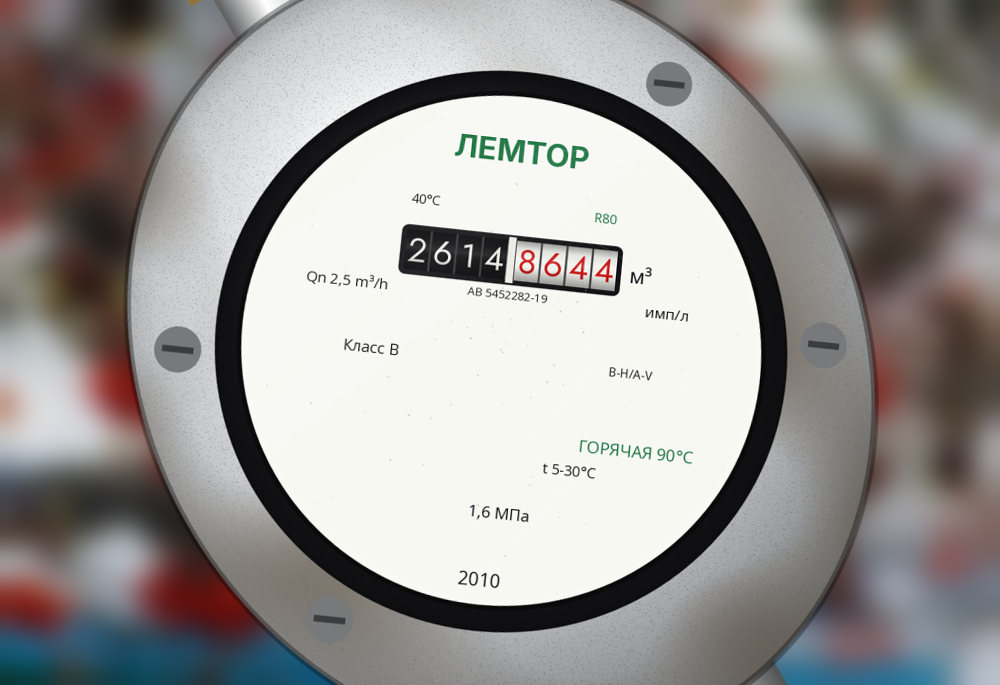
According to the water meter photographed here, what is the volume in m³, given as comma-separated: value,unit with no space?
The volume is 2614.8644,m³
